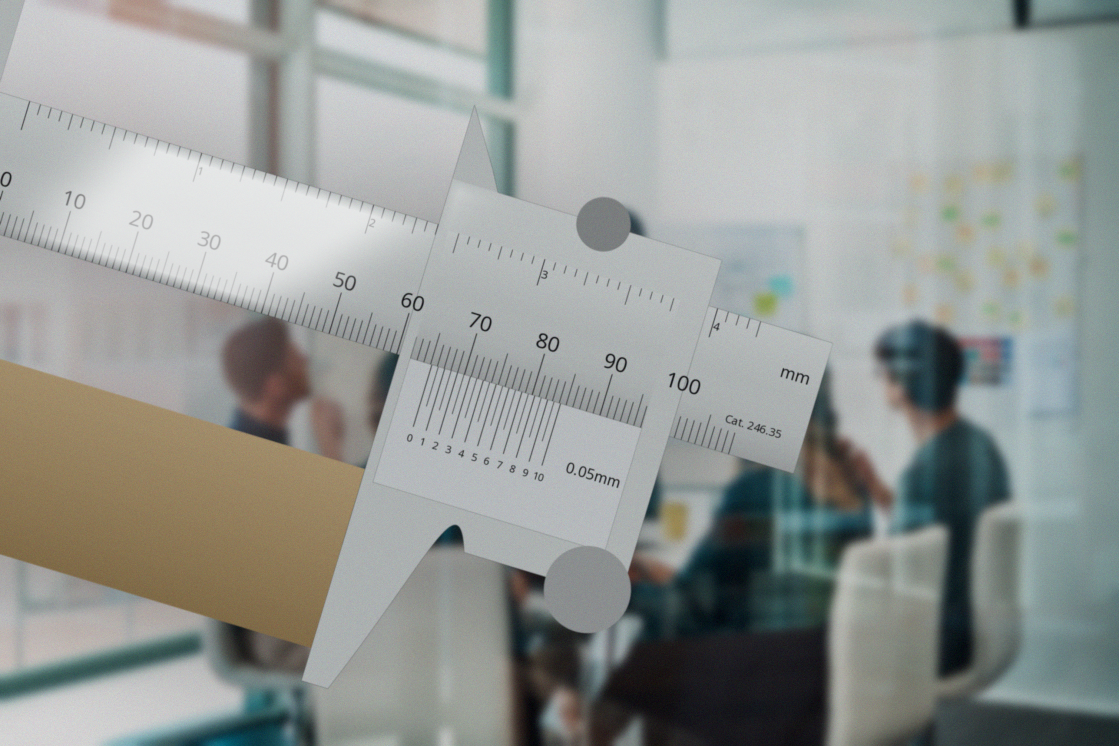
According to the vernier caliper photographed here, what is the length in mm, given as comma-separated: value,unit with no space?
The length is 65.2,mm
